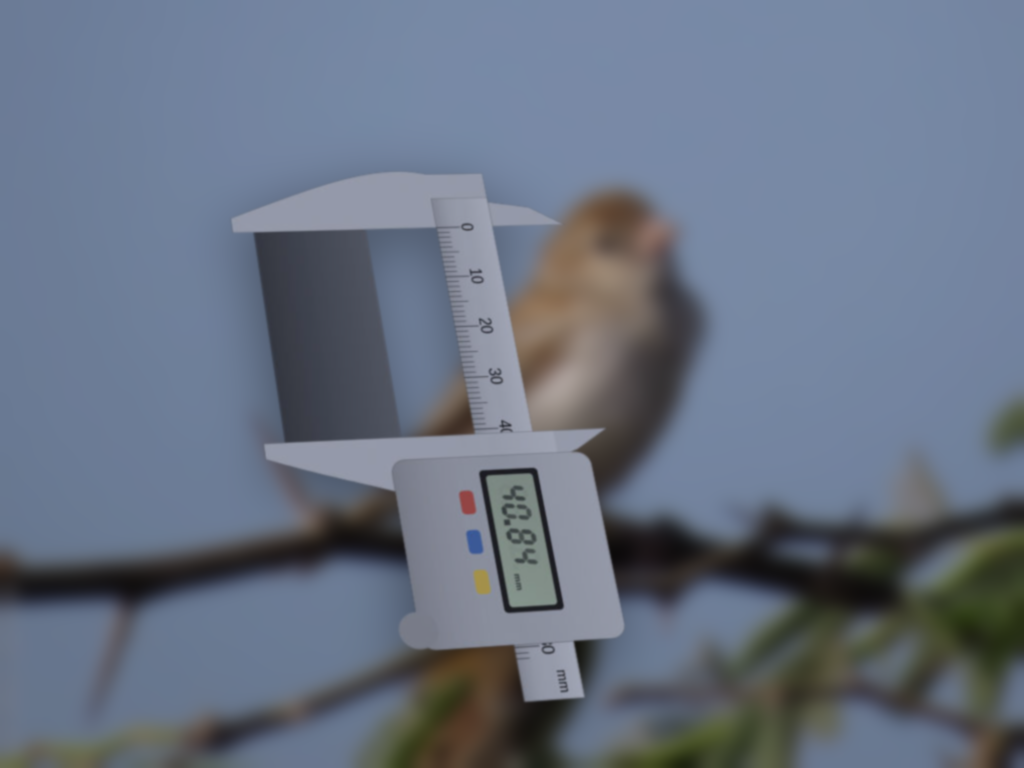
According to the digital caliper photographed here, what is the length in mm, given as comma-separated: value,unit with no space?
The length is 40.84,mm
